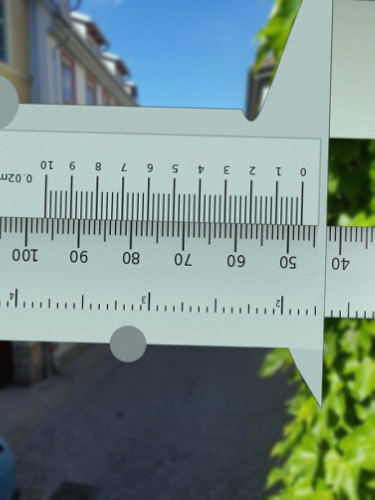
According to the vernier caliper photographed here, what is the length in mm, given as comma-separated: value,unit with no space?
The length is 47.5,mm
